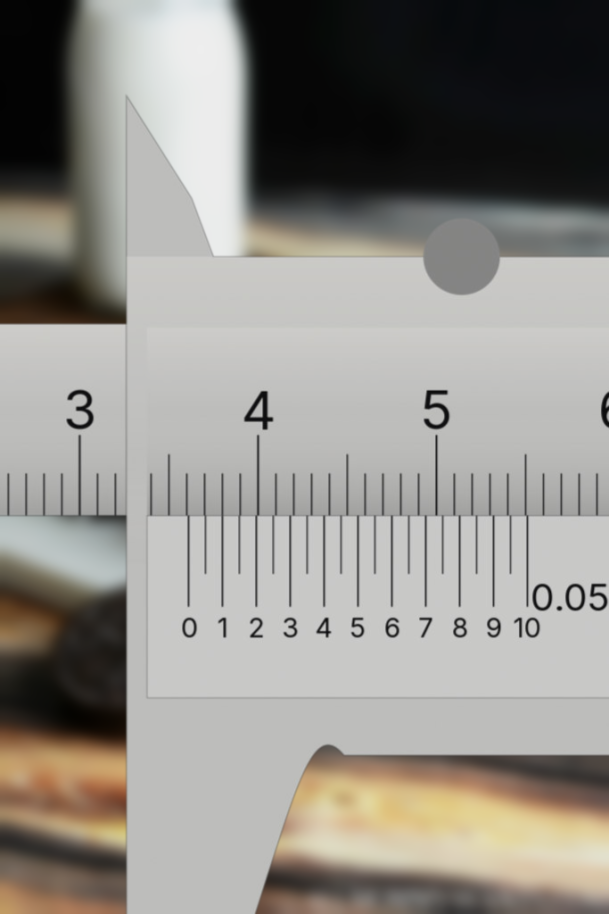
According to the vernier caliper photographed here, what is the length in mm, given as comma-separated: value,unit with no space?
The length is 36.1,mm
